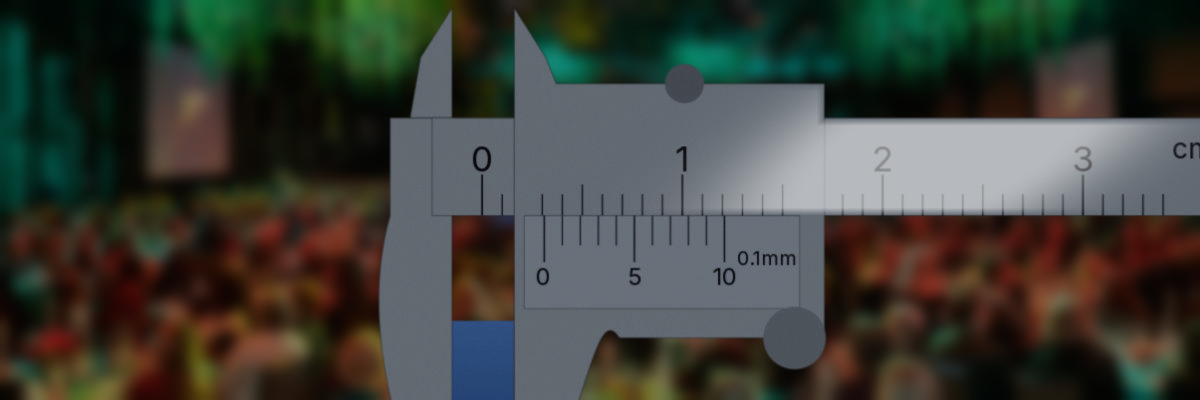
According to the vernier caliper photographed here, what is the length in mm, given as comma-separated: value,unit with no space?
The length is 3.1,mm
